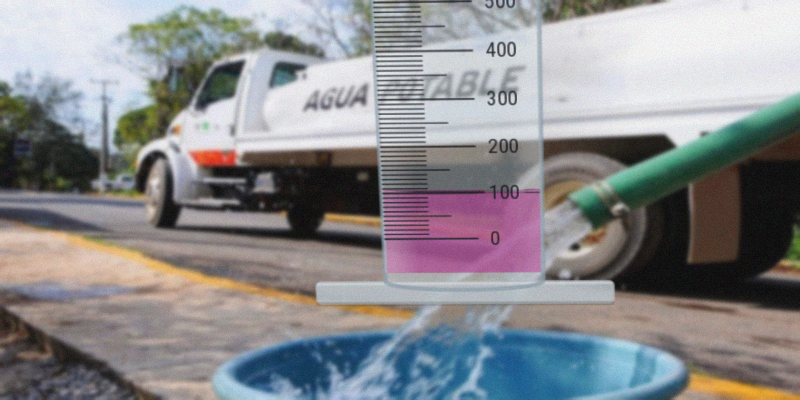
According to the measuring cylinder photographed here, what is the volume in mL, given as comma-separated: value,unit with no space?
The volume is 100,mL
